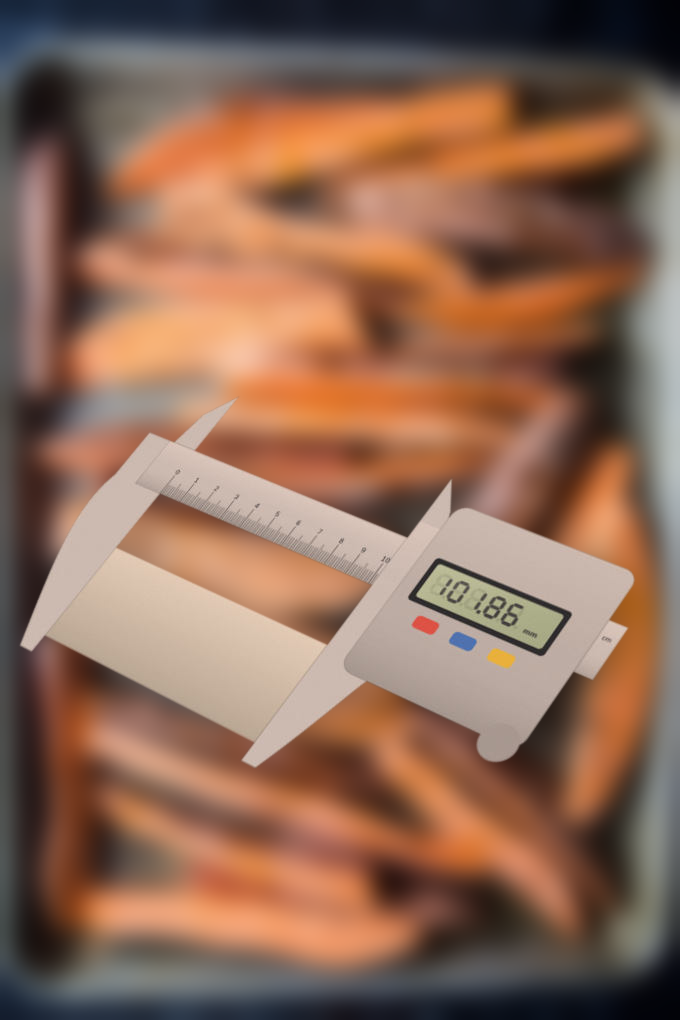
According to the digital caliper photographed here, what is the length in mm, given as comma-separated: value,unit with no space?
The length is 101.86,mm
